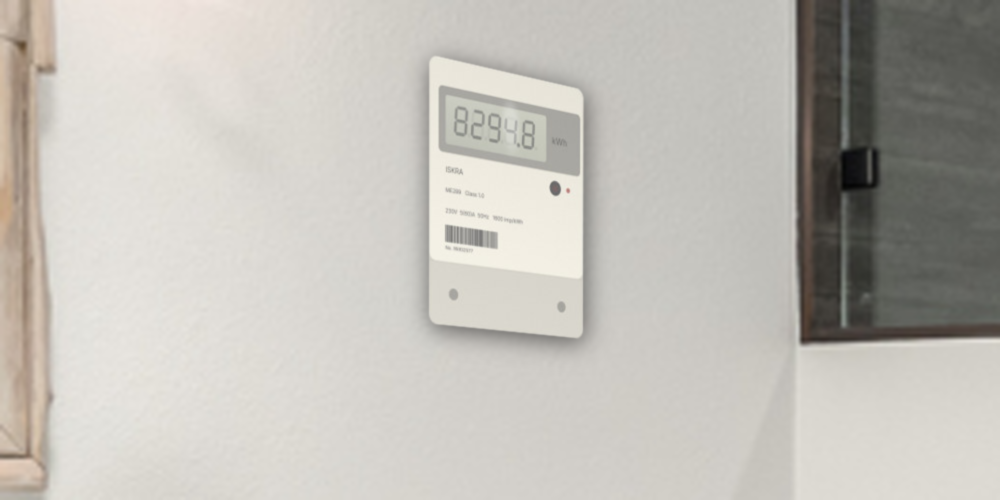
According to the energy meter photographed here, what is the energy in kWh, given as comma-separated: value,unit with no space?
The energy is 8294.8,kWh
